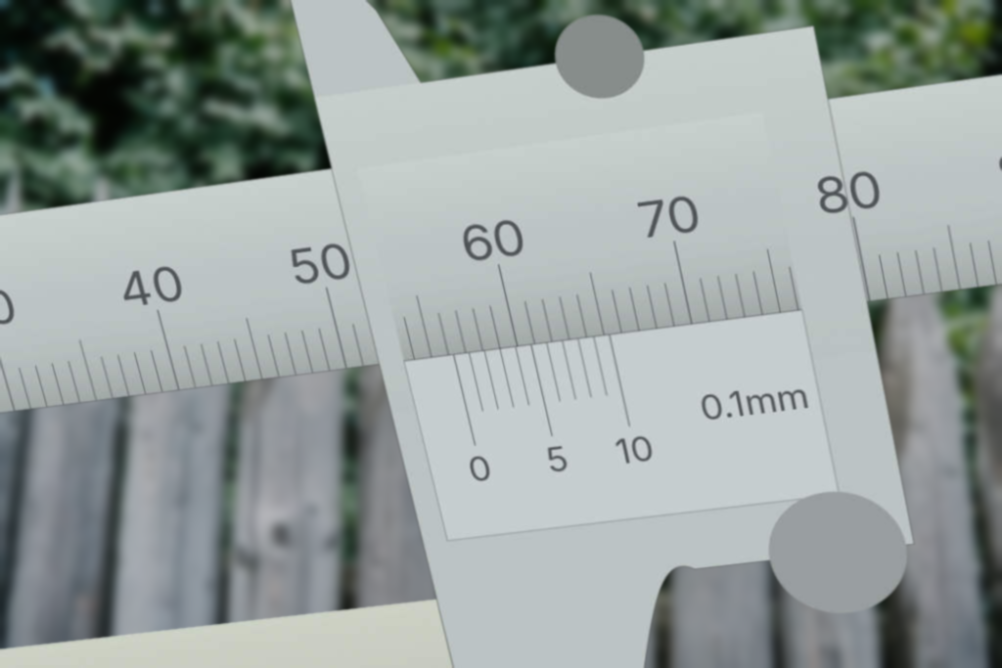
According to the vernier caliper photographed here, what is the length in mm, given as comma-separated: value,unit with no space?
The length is 56.3,mm
